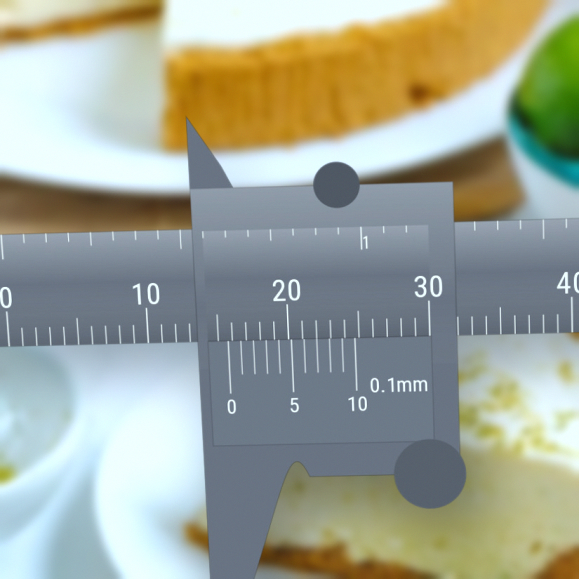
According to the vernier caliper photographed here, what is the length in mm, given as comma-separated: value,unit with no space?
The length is 15.7,mm
